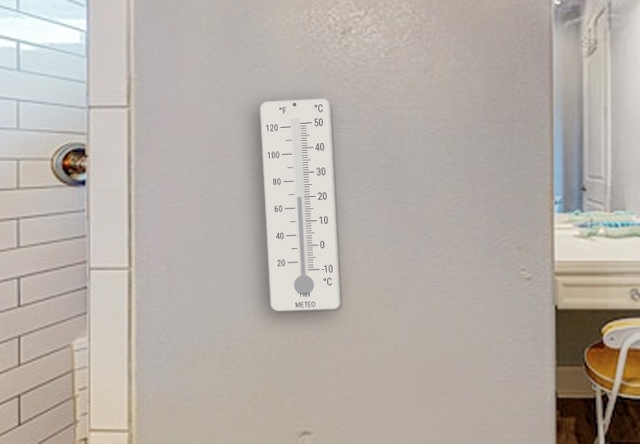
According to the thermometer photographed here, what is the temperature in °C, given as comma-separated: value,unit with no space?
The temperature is 20,°C
